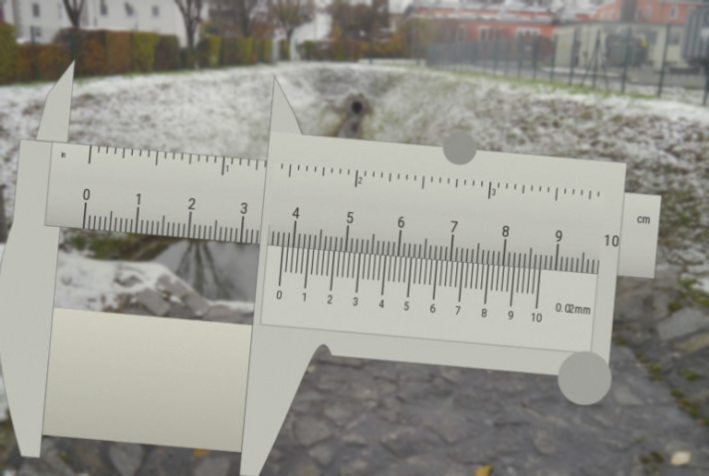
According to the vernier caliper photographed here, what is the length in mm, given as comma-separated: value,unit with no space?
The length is 38.0,mm
